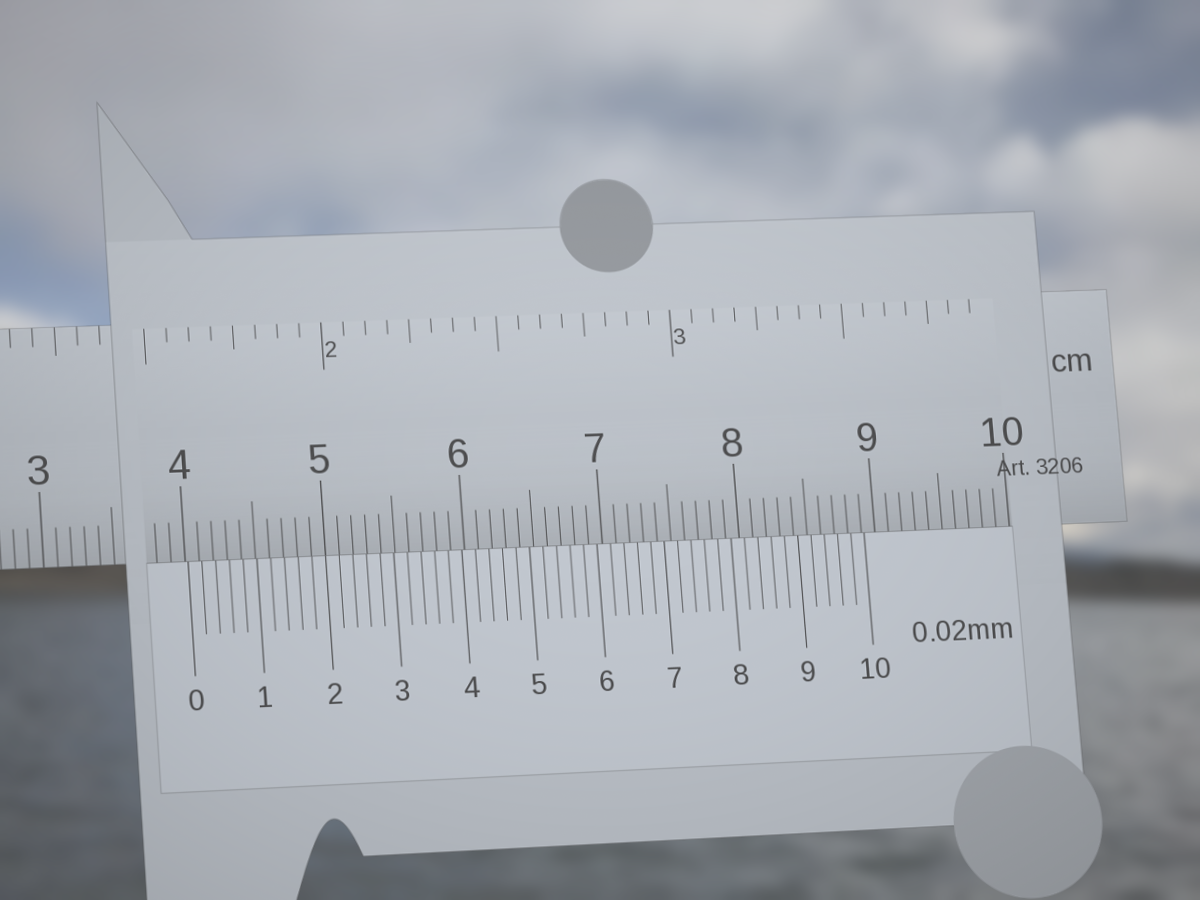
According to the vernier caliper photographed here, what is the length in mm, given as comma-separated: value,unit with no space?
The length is 40.2,mm
